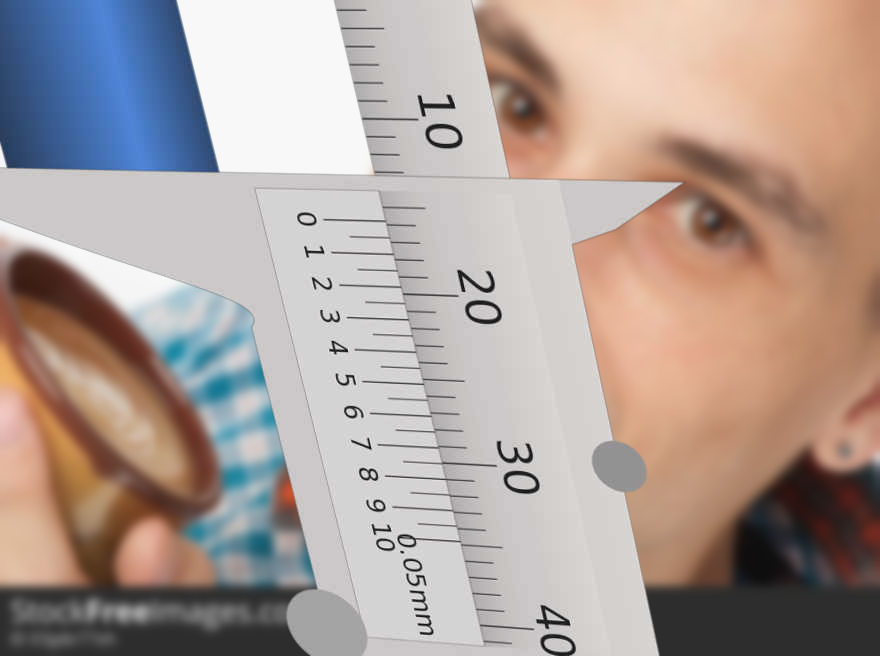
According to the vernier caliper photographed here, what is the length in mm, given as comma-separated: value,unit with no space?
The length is 15.8,mm
